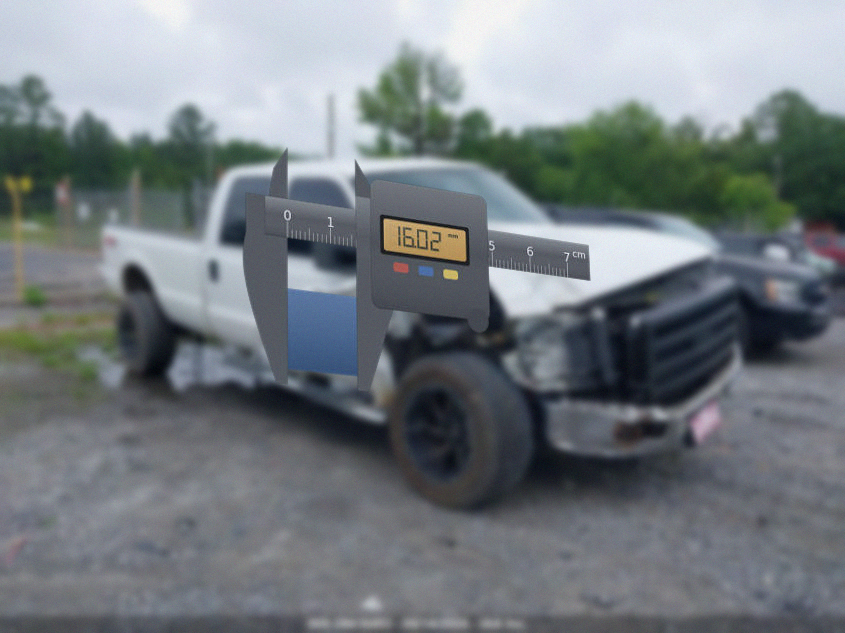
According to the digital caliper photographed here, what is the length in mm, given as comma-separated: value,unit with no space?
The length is 16.02,mm
